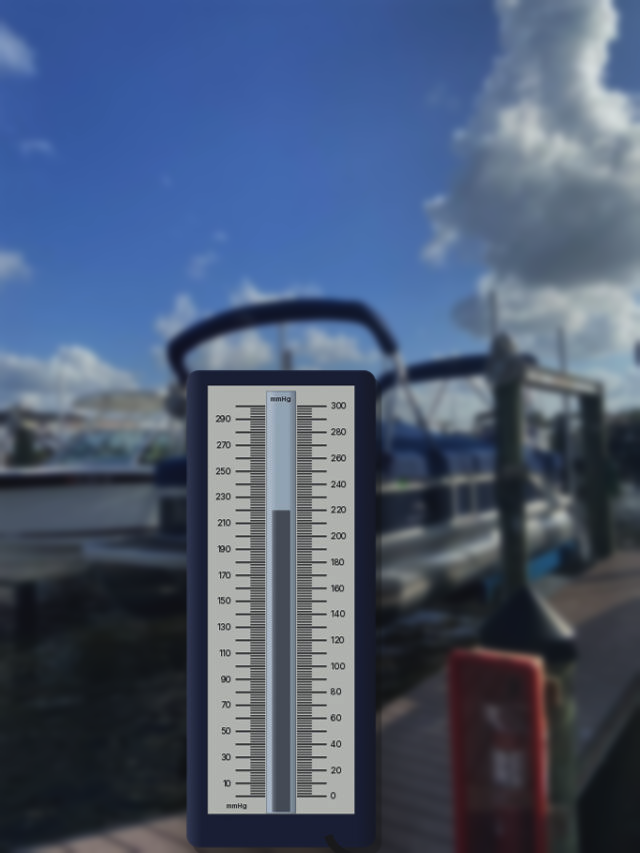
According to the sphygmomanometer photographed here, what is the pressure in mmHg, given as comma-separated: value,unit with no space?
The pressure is 220,mmHg
